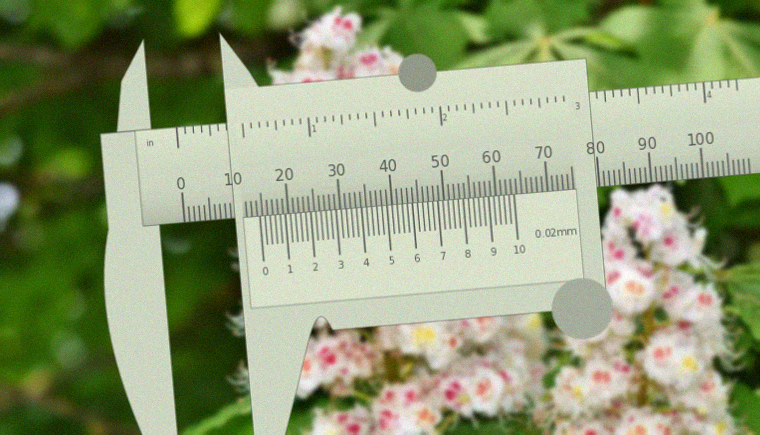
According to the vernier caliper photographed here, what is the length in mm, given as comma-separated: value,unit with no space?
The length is 14.5,mm
